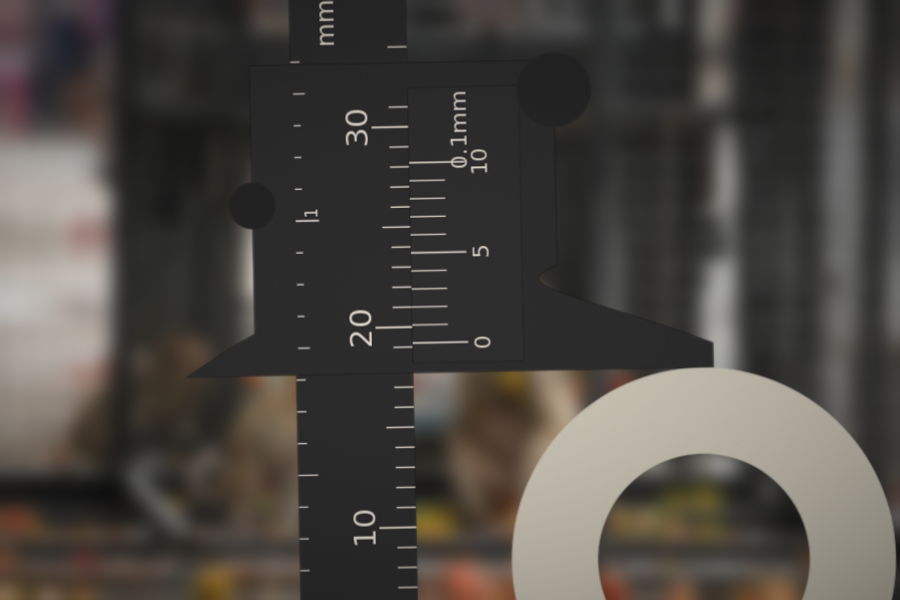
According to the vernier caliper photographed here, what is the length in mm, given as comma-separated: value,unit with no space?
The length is 19.2,mm
